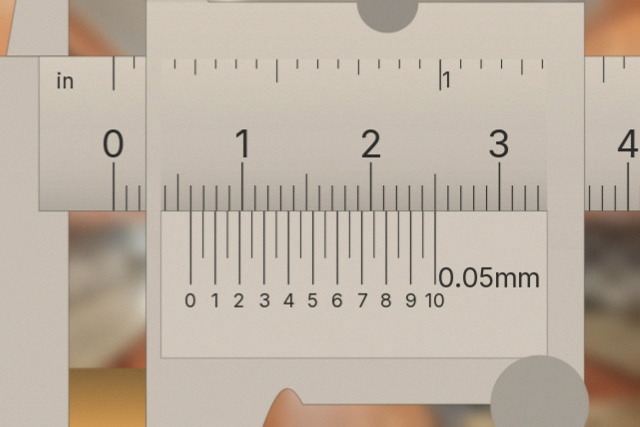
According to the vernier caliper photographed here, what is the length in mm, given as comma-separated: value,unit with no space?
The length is 6.0,mm
